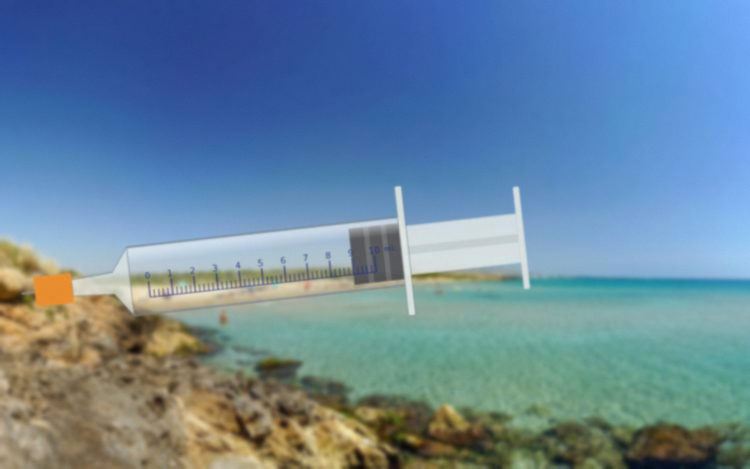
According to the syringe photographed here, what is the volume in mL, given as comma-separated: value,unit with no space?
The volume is 9,mL
